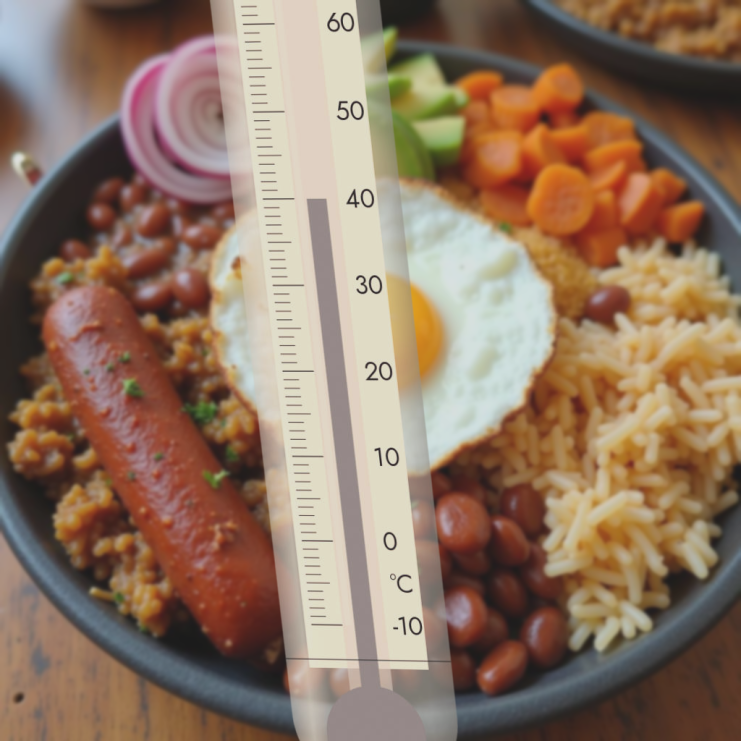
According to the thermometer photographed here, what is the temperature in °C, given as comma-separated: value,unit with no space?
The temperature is 40,°C
